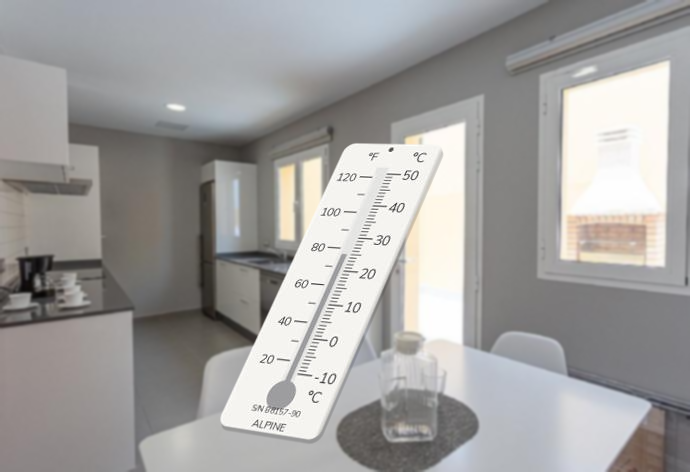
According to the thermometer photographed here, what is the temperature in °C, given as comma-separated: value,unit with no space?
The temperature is 25,°C
